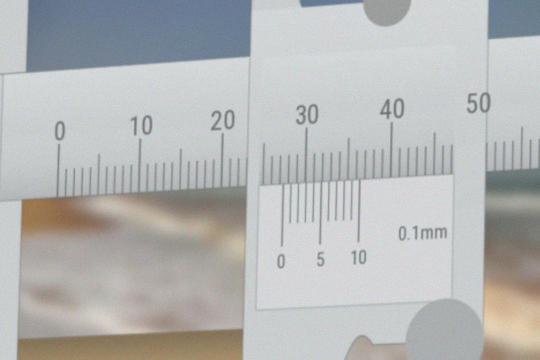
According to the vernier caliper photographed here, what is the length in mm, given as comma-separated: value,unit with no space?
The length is 27.4,mm
